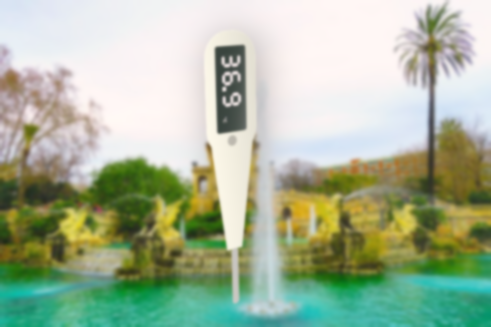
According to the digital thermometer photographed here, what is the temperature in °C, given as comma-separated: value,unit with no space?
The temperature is 36.9,°C
